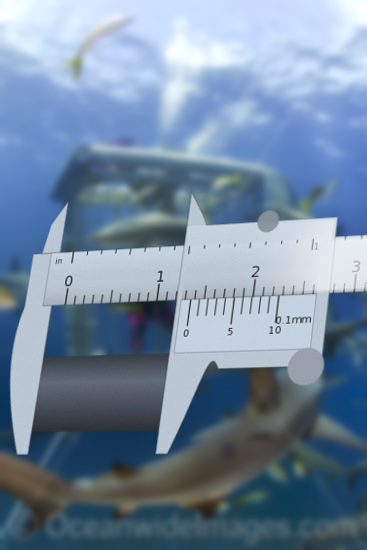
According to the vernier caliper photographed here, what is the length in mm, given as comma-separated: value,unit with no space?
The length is 13.6,mm
